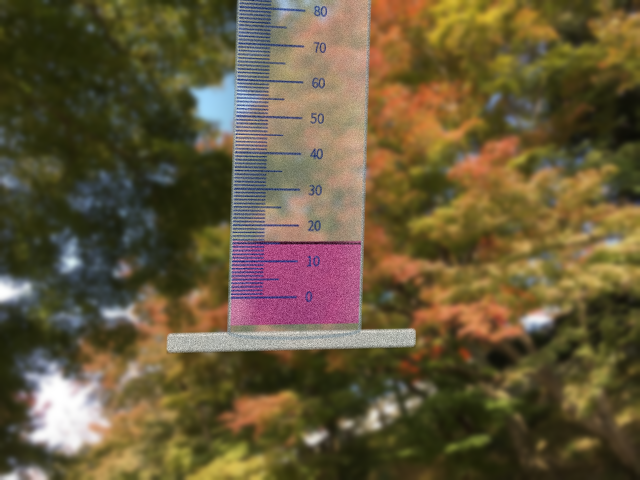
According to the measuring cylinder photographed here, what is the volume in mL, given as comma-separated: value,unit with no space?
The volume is 15,mL
